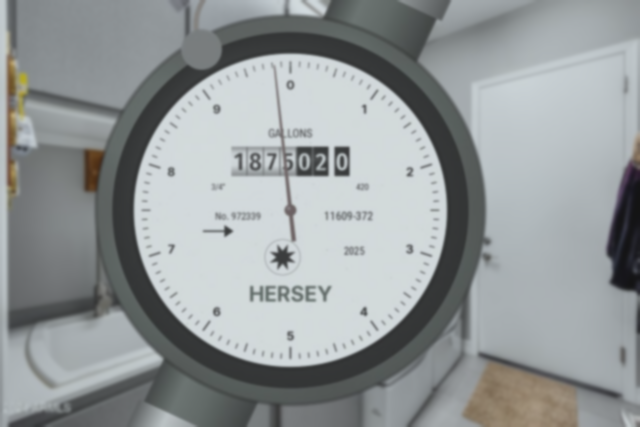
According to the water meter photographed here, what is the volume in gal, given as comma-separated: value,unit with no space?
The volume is 1875019.8,gal
